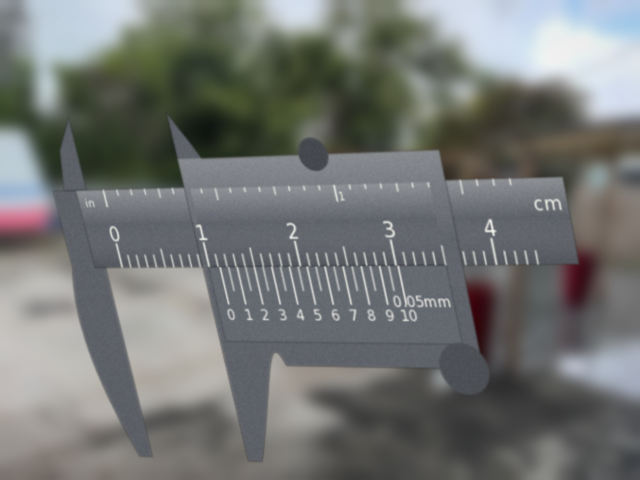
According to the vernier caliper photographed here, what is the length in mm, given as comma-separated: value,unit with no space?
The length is 11.2,mm
